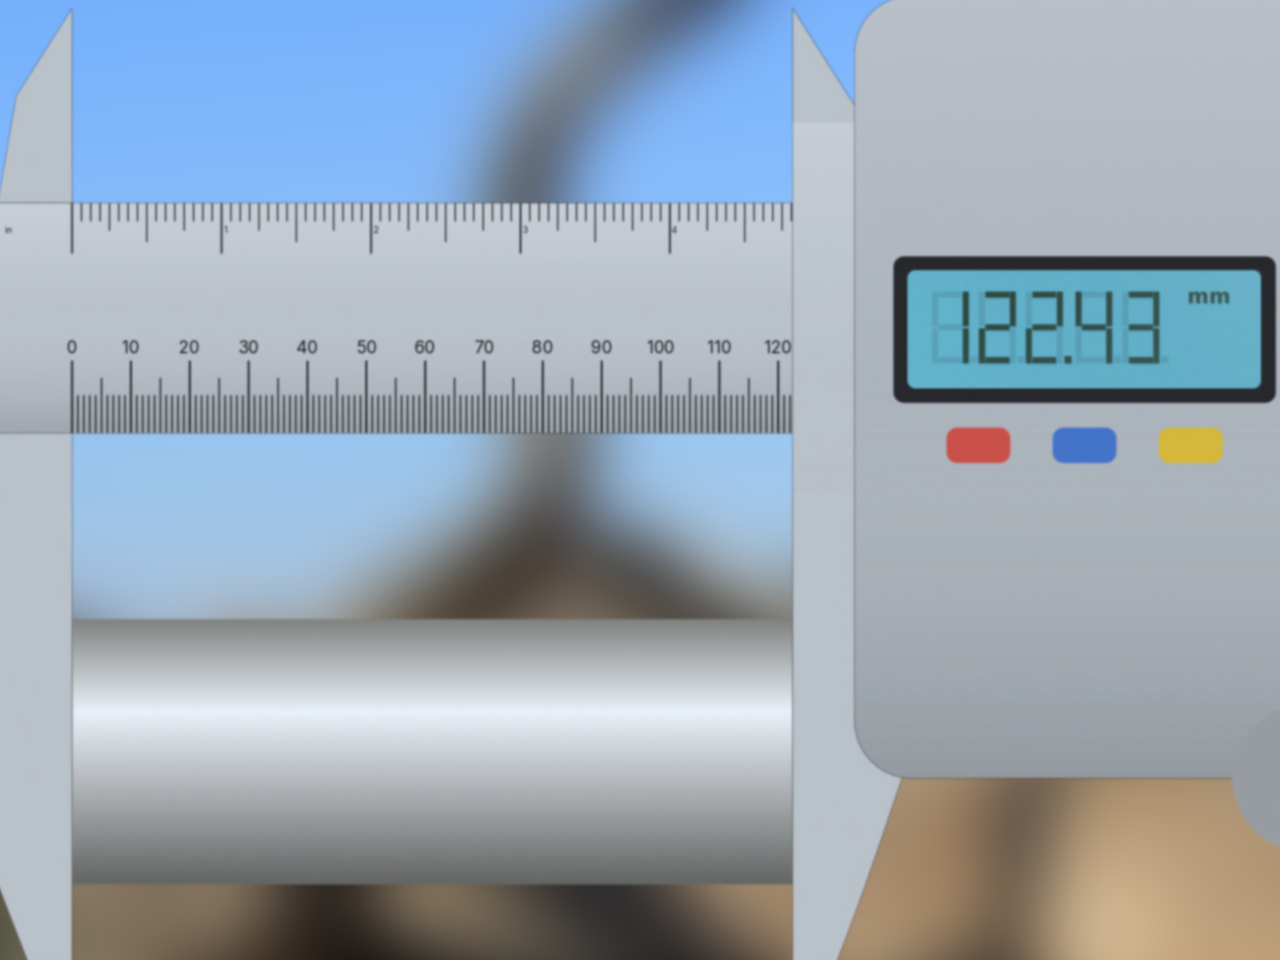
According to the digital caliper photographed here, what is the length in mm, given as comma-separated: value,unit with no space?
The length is 122.43,mm
